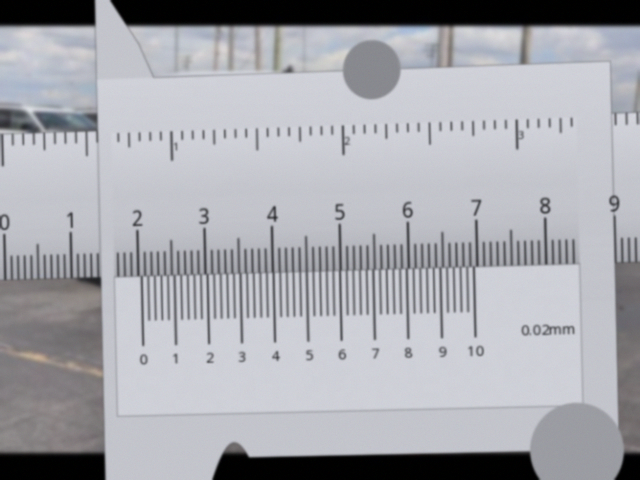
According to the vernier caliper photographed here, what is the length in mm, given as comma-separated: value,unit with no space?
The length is 20.5,mm
